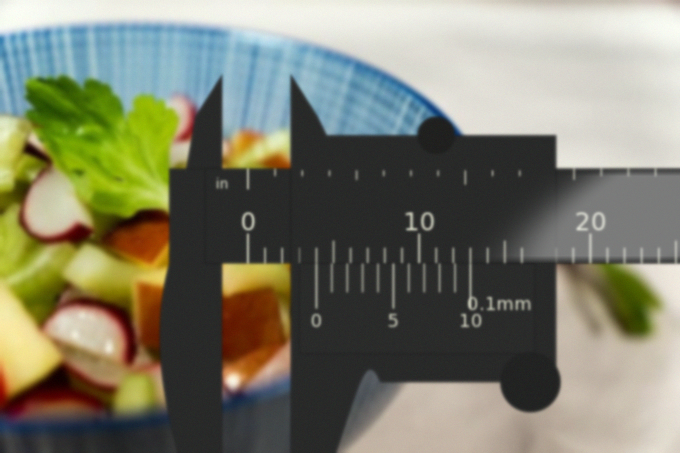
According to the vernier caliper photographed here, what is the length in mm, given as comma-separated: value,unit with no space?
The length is 4.0,mm
